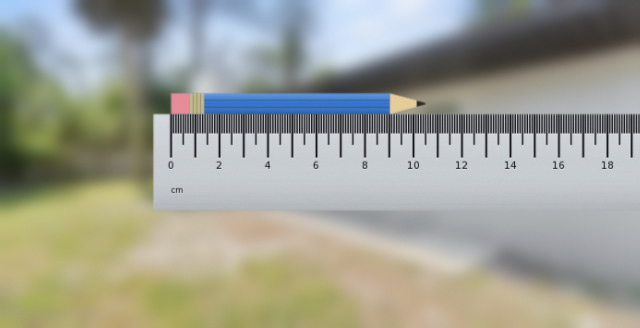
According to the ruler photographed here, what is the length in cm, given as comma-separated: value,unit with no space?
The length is 10.5,cm
